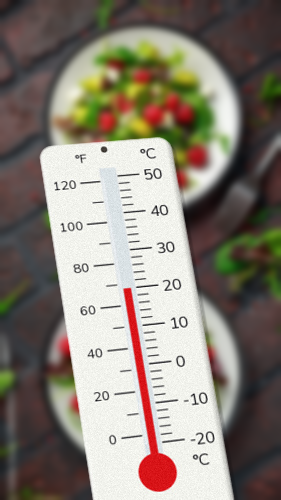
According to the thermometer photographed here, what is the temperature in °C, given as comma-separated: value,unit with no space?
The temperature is 20,°C
